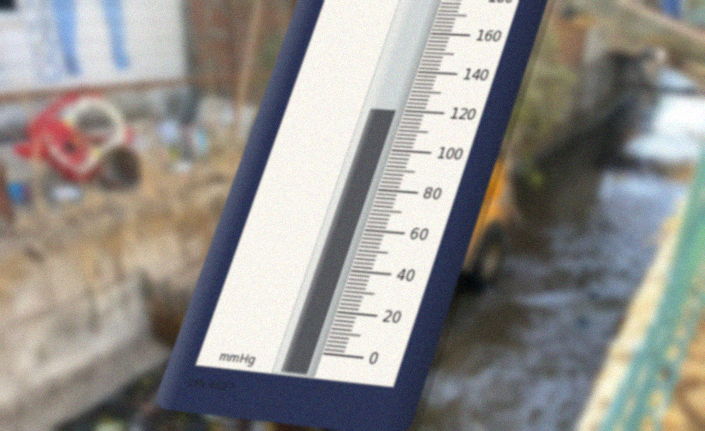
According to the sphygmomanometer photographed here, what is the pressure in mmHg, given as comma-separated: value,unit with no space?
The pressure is 120,mmHg
